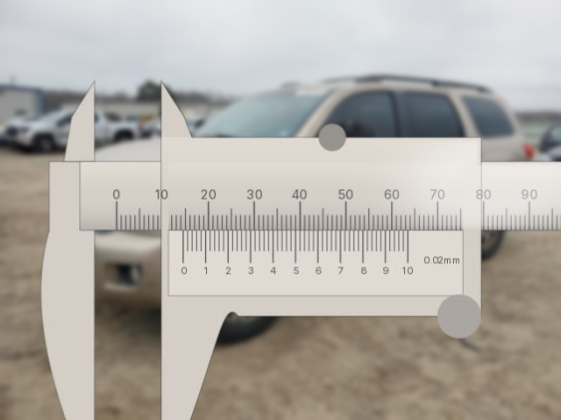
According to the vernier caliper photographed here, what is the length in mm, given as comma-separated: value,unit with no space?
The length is 14.5,mm
